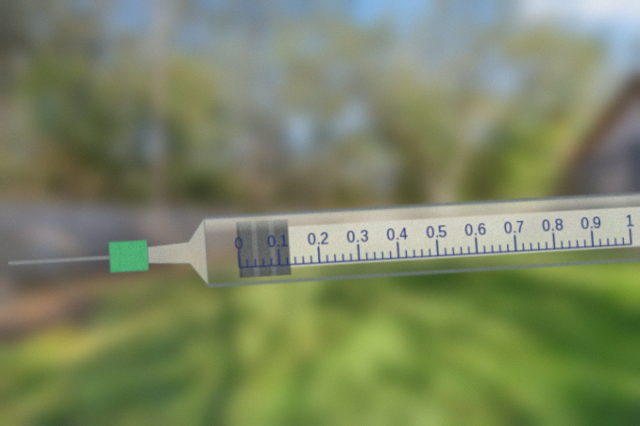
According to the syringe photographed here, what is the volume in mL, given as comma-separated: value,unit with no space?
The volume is 0,mL
